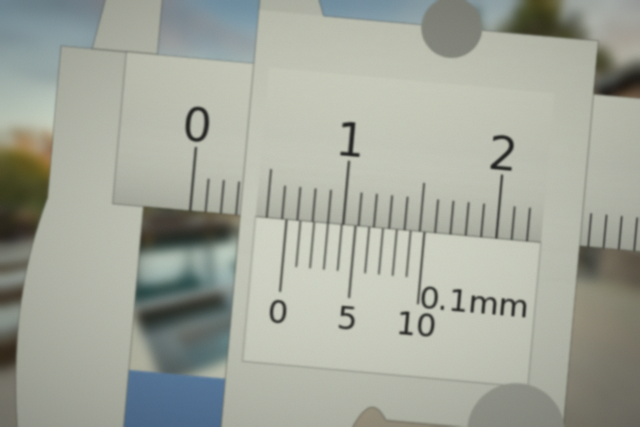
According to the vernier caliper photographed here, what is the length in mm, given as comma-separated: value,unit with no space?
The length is 6.3,mm
